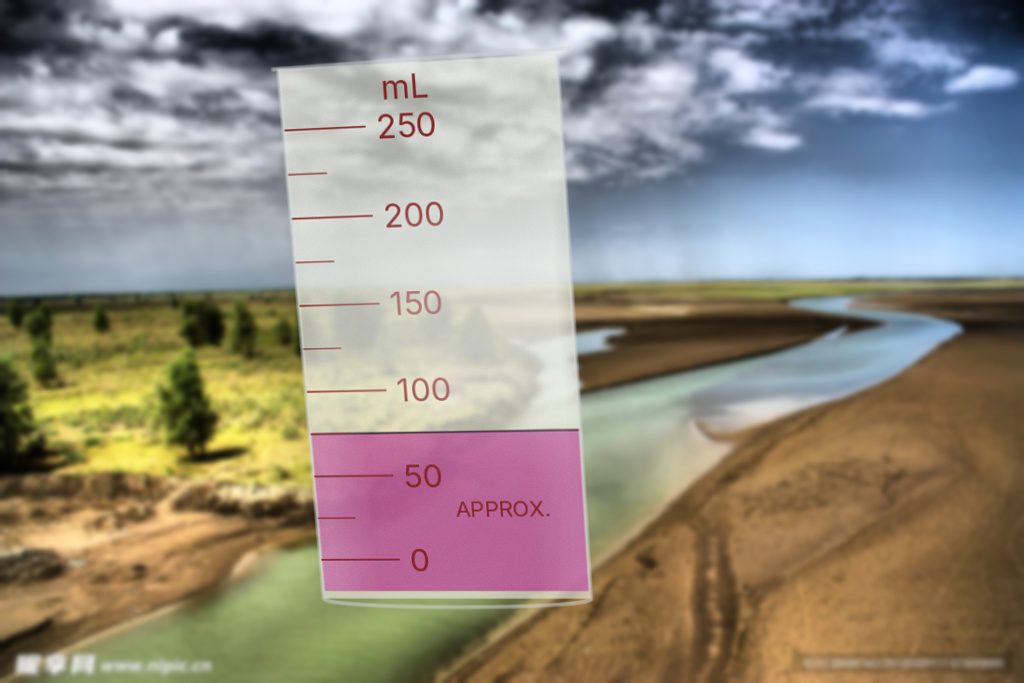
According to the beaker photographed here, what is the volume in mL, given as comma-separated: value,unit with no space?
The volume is 75,mL
